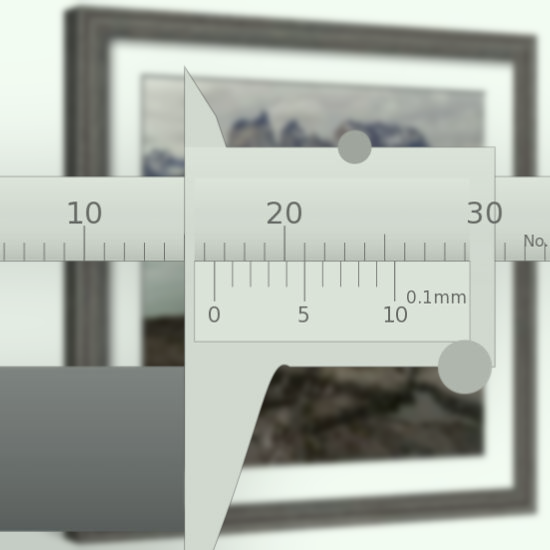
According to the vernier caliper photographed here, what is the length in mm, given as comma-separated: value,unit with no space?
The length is 16.5,mm
